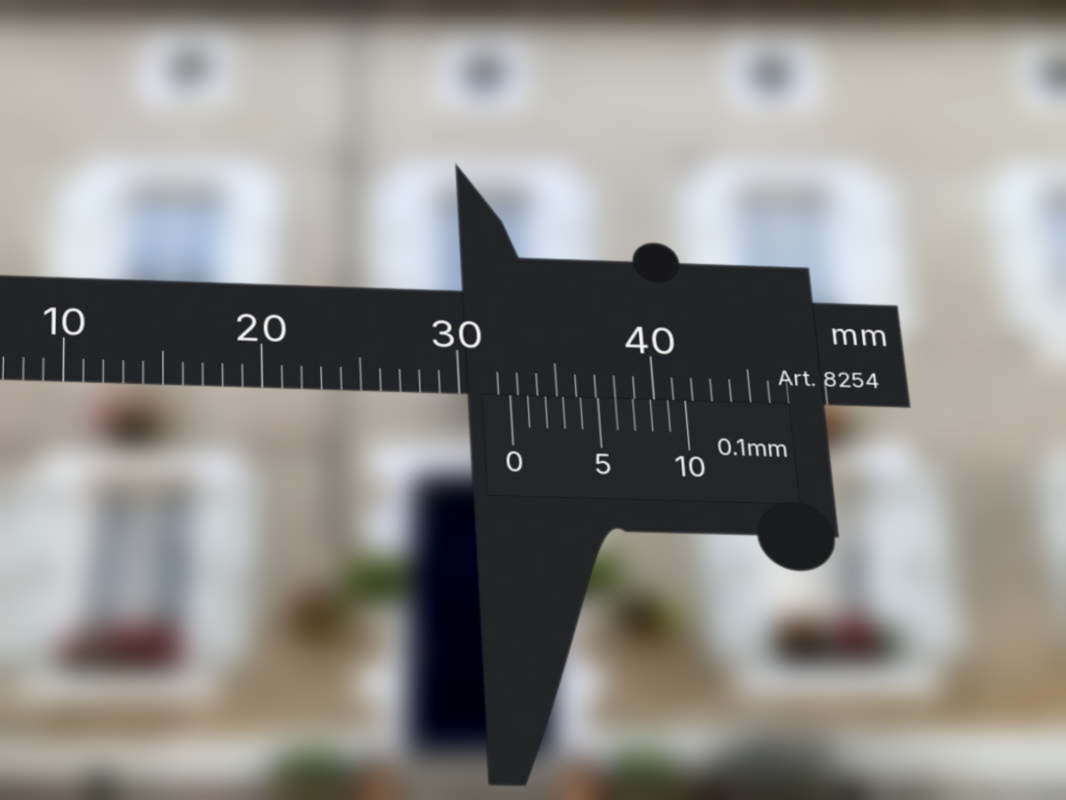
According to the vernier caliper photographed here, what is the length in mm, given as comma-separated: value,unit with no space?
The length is 32.6,mm
